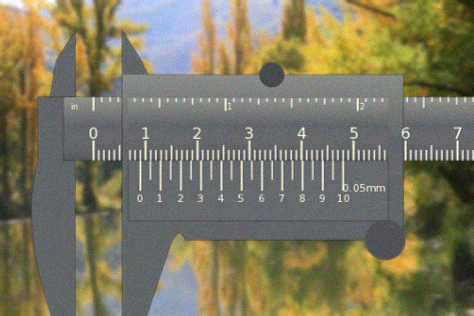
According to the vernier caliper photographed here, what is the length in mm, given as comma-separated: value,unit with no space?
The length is 9.0,mm
